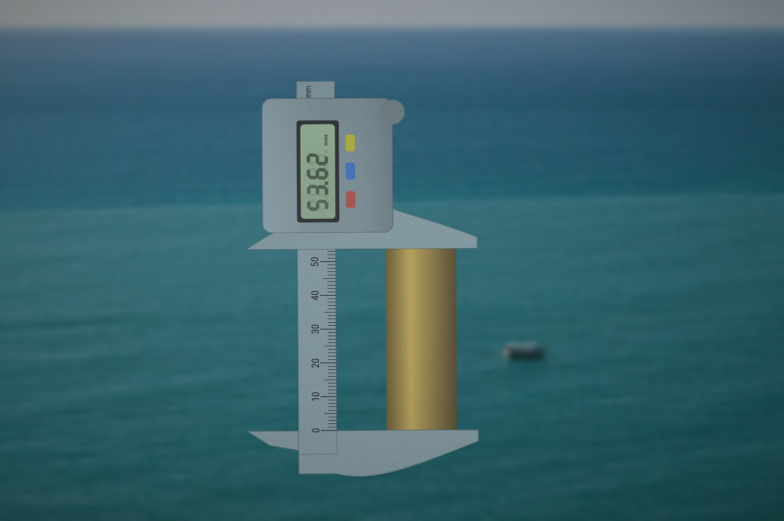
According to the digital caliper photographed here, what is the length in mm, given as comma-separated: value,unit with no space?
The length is 53.62,mm
